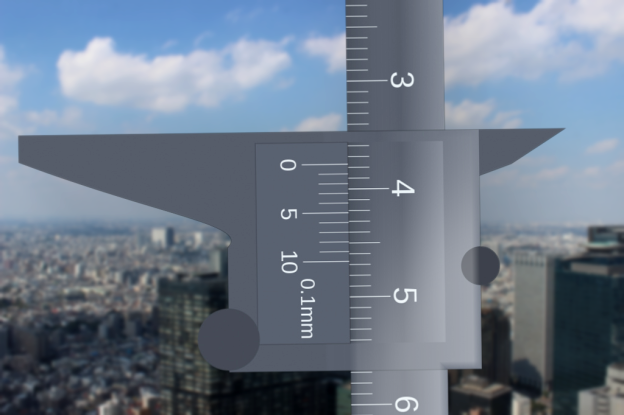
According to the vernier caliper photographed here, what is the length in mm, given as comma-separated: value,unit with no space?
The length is 37.7,mm
